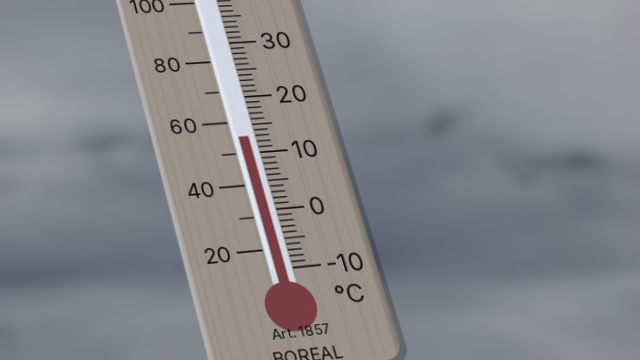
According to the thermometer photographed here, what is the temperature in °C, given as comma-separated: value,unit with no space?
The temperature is 13,°C
